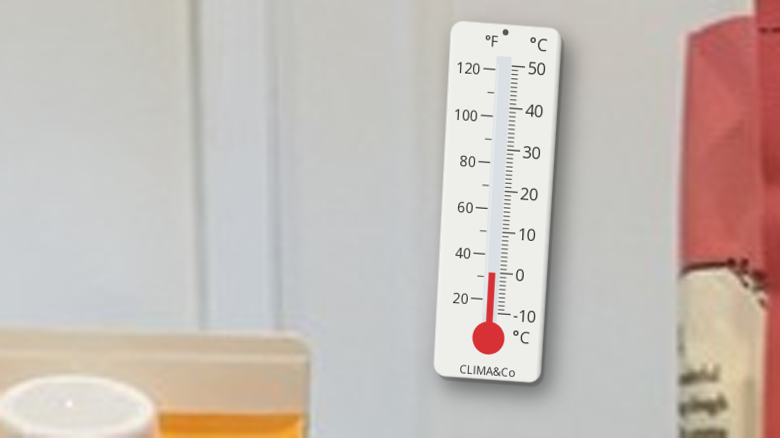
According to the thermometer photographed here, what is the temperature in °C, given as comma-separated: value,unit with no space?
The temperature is 0,°C
